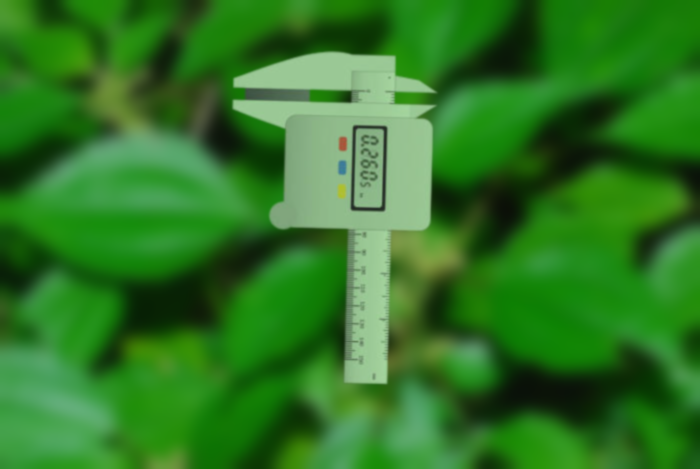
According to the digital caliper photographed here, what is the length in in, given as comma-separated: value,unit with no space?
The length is 0.2605,in
